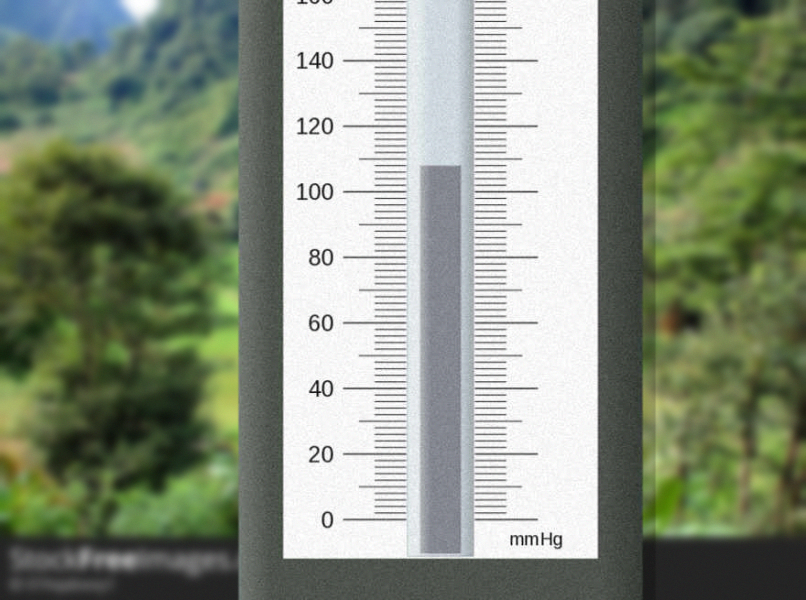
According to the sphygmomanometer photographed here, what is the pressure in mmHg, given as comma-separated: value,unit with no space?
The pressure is 108,mmHg
